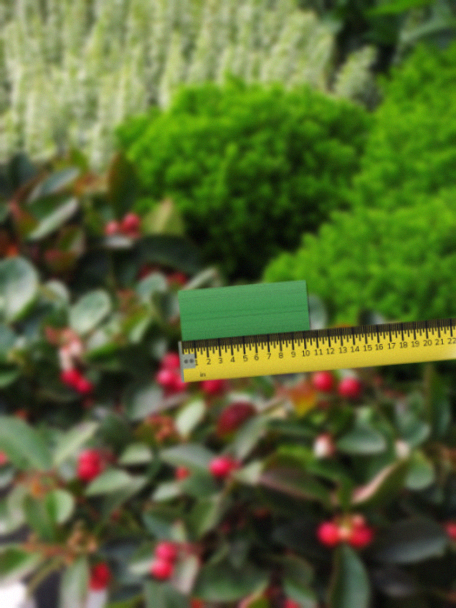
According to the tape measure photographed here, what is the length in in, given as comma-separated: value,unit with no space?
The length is 10.5,in
